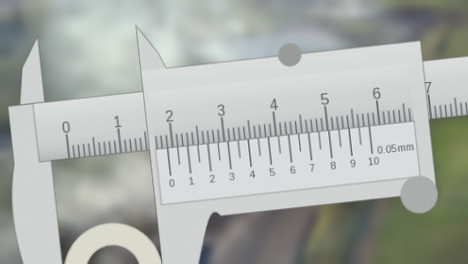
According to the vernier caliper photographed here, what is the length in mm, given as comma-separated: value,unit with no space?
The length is 19.0,mm
